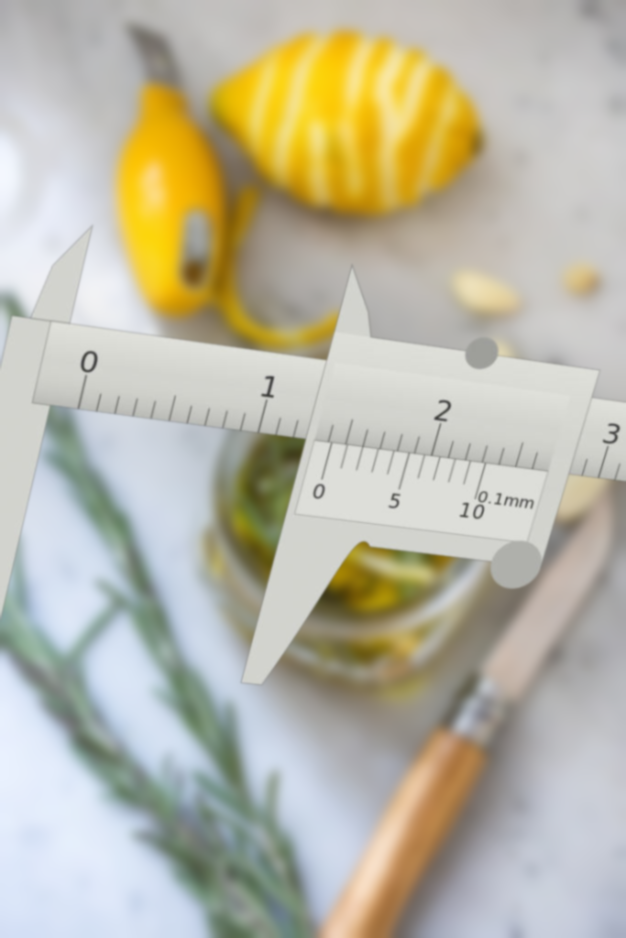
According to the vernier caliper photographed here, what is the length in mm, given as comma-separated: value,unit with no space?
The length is 14.2,mm
